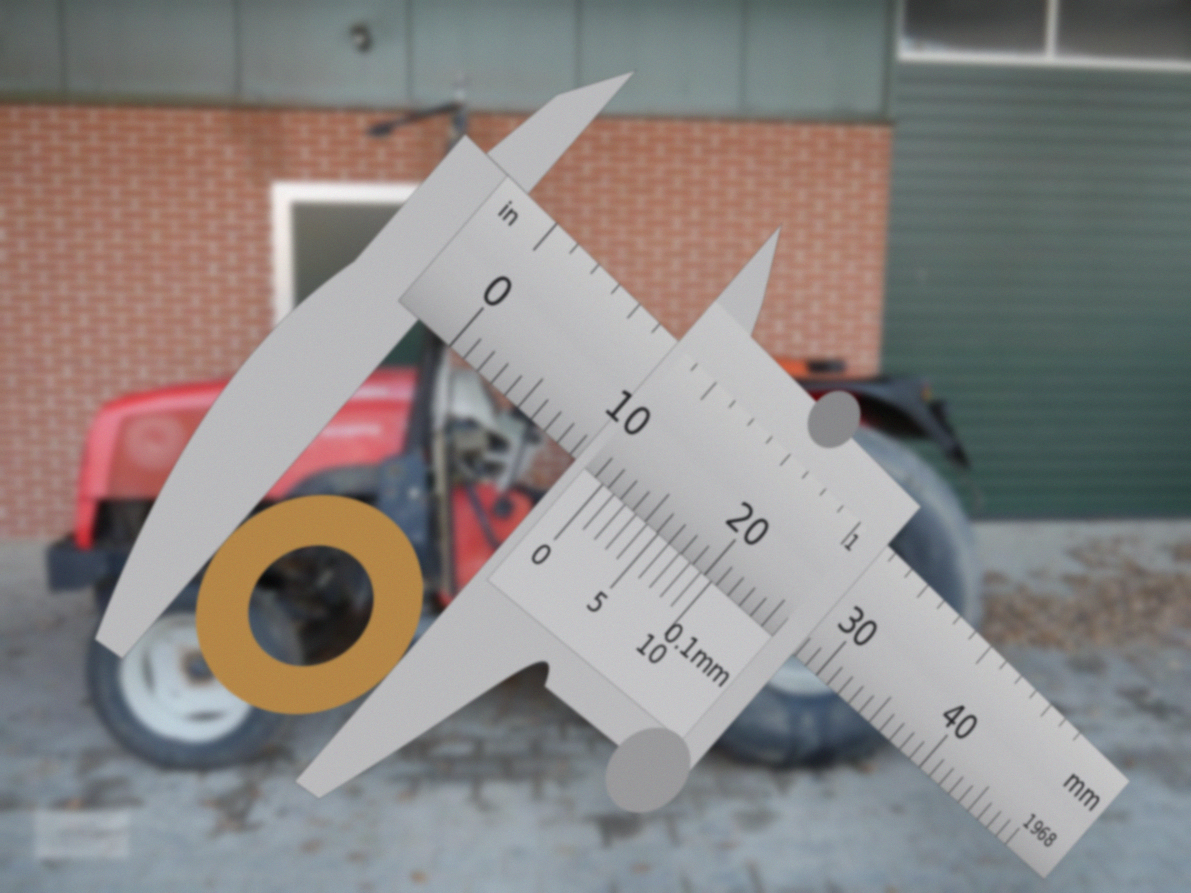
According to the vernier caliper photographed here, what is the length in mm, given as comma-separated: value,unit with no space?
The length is 11.6,mm
